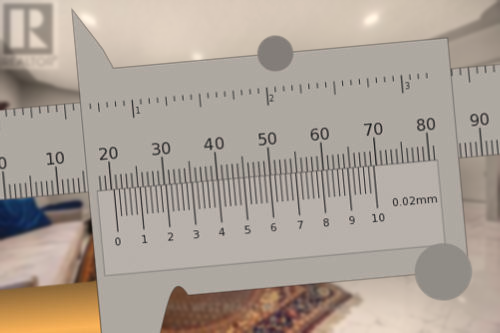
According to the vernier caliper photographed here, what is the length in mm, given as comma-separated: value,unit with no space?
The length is 20.5,mm
